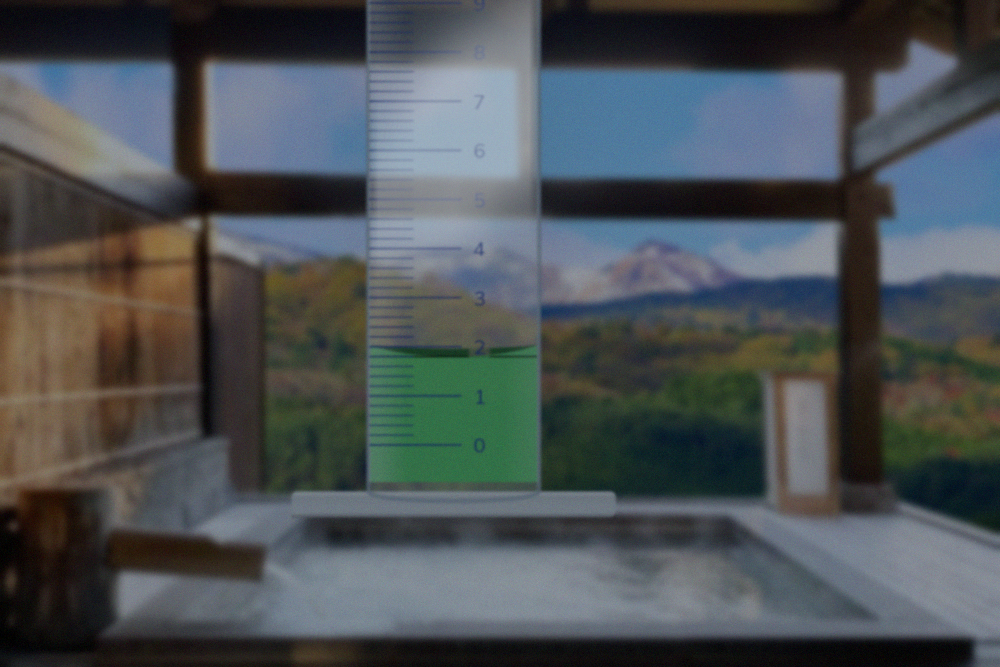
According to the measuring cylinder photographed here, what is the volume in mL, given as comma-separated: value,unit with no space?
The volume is 1.8,mL
